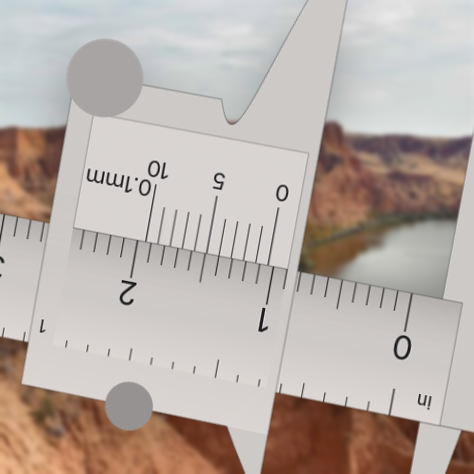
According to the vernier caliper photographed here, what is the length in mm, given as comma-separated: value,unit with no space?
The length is 10.4,mm
